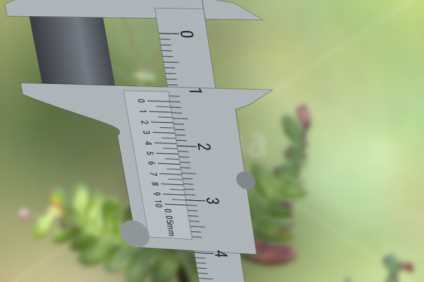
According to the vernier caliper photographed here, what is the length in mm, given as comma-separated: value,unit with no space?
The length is 12.0,mm
